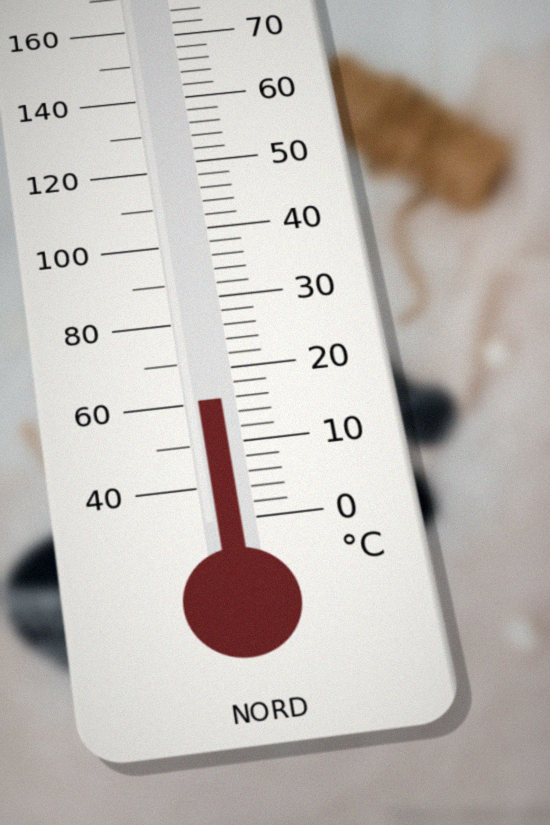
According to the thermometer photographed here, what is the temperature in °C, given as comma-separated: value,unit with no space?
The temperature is 16,°C
